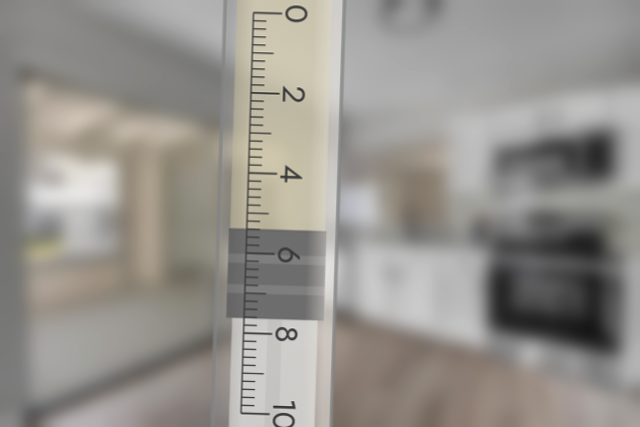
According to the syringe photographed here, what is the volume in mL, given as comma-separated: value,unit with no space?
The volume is 5.4,mL
